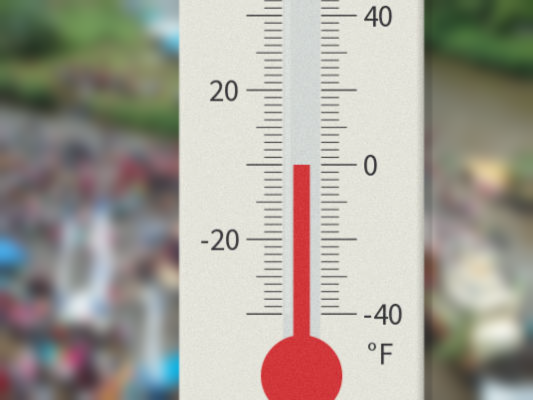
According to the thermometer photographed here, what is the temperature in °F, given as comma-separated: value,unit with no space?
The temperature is 0,°F
